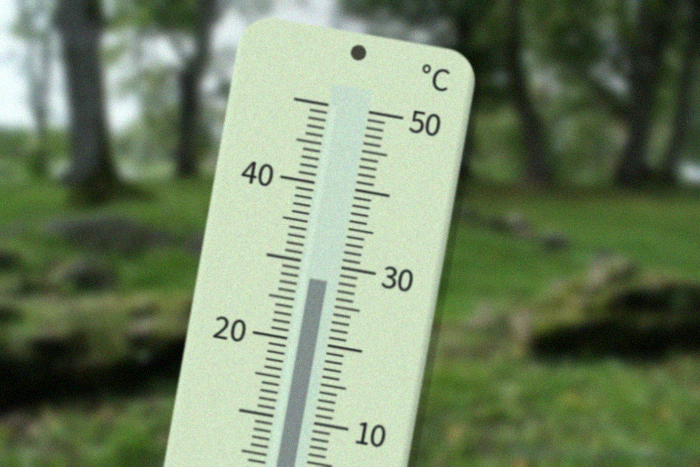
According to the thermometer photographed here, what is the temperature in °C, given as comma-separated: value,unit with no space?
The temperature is 28,°C
